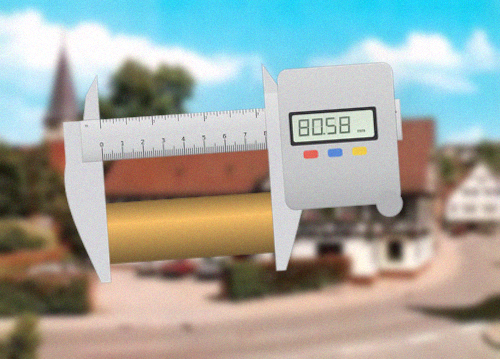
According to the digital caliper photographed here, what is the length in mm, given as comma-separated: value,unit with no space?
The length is 80.58,mm
